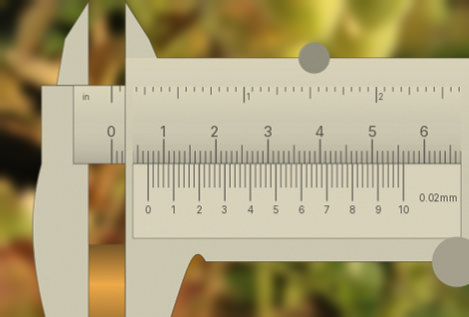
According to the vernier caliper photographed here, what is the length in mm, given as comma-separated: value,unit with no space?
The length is 7.0,mm
